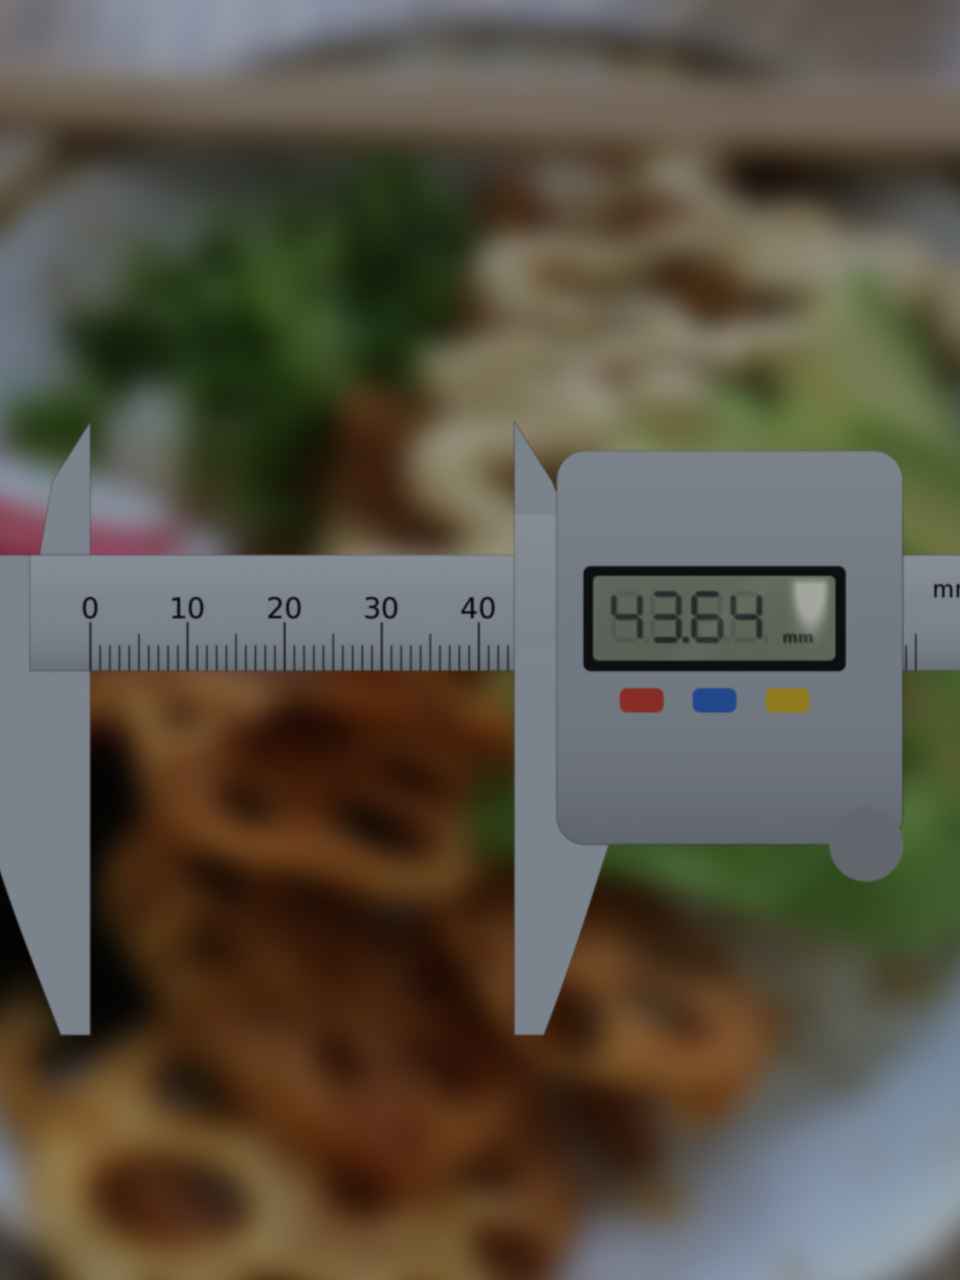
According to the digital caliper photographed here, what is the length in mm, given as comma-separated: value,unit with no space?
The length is 43.64,mm
